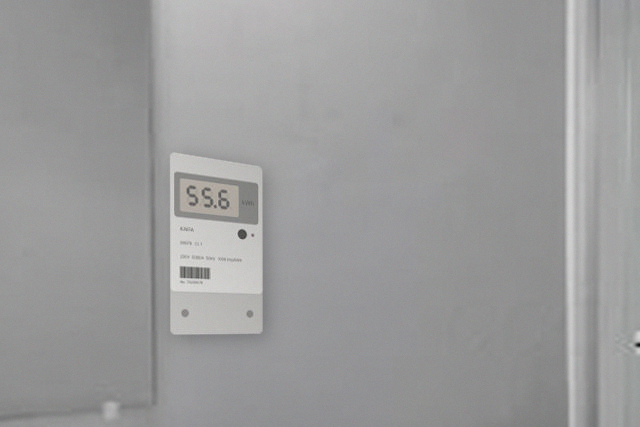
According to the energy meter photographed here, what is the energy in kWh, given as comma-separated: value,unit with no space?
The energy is 55.6,kWh
